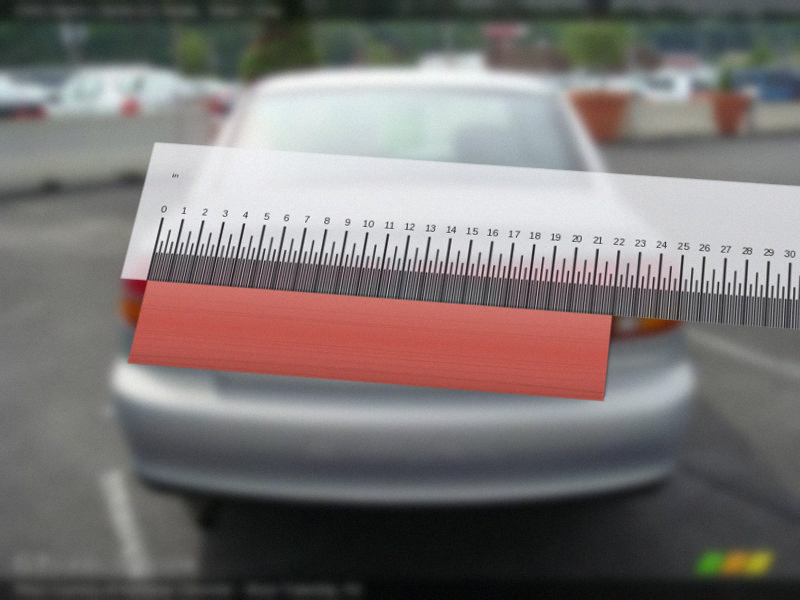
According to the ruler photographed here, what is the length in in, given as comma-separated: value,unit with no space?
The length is 22,in
